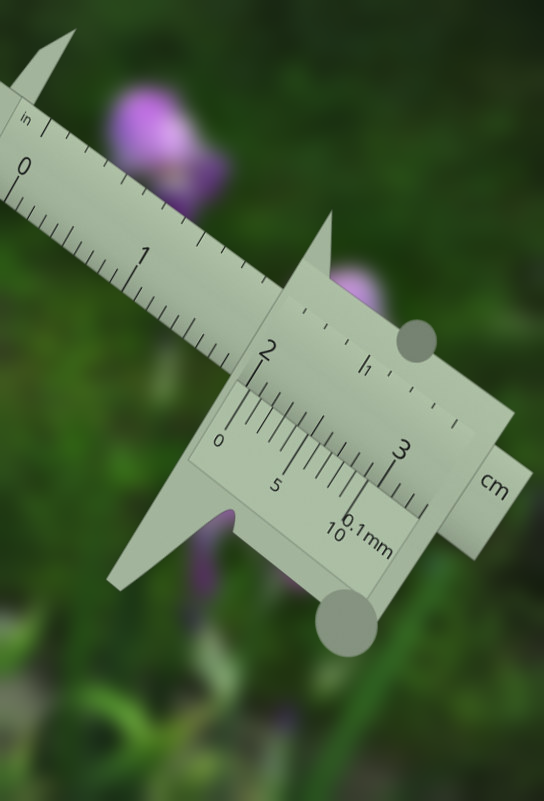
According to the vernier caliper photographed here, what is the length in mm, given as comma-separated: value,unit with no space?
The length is 20.3,mm
